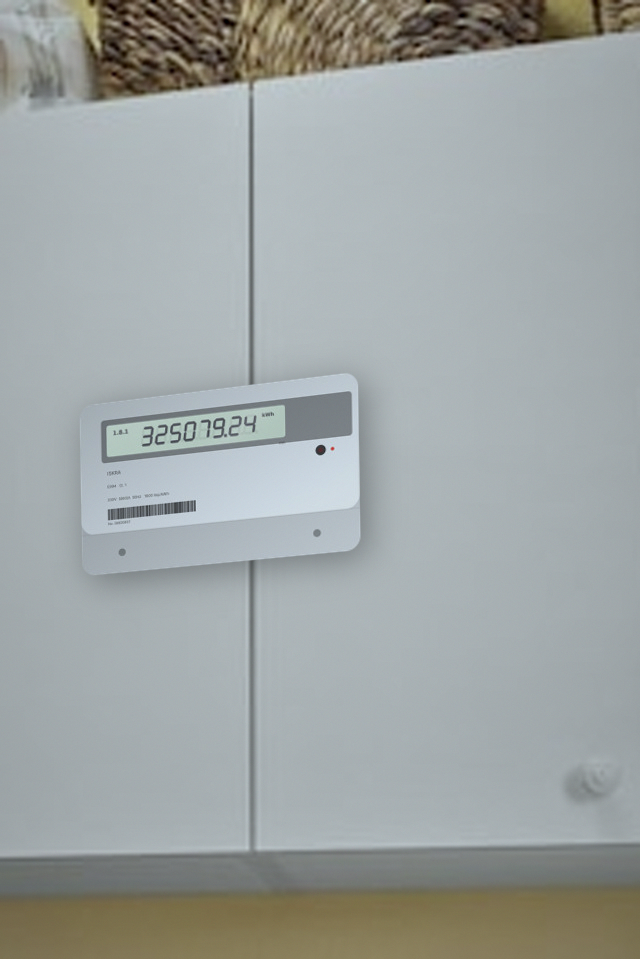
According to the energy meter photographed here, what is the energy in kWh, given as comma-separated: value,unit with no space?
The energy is 325079.24,kWh
